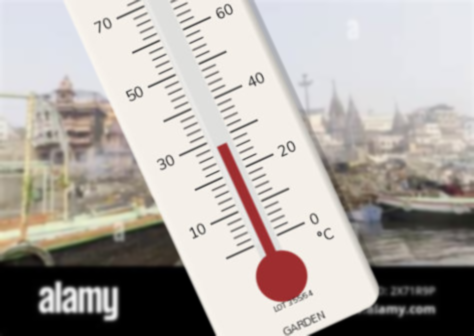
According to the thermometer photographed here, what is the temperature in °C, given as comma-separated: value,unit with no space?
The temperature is 28,°C
